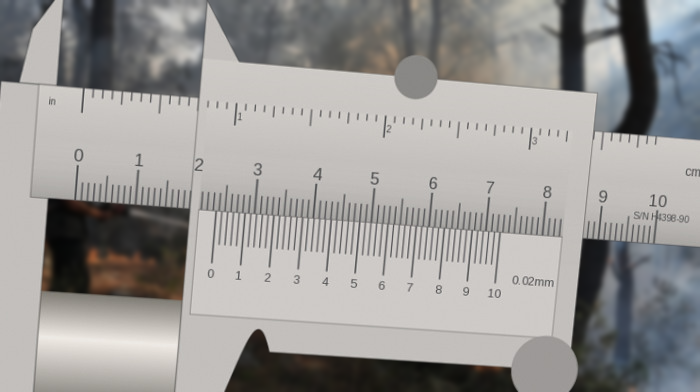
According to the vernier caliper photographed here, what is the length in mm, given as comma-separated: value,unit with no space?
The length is 23.5,mm
